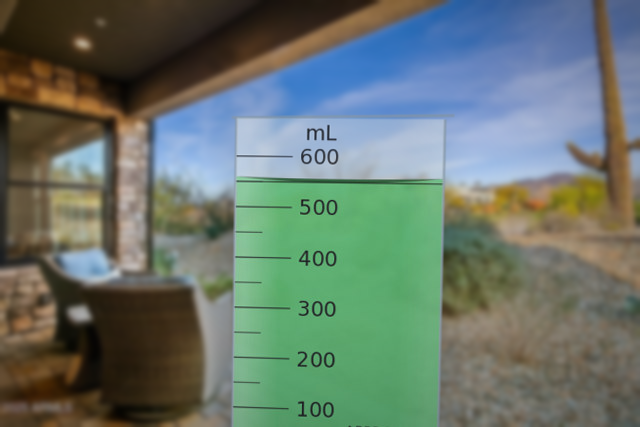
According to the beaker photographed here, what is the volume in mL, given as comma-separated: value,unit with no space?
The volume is 550,mL
